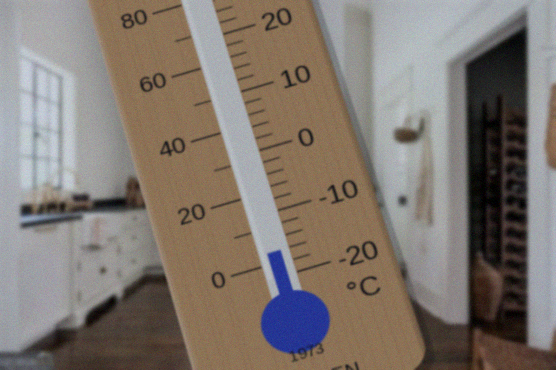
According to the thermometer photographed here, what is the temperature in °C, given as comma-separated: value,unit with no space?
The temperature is -16,°C
